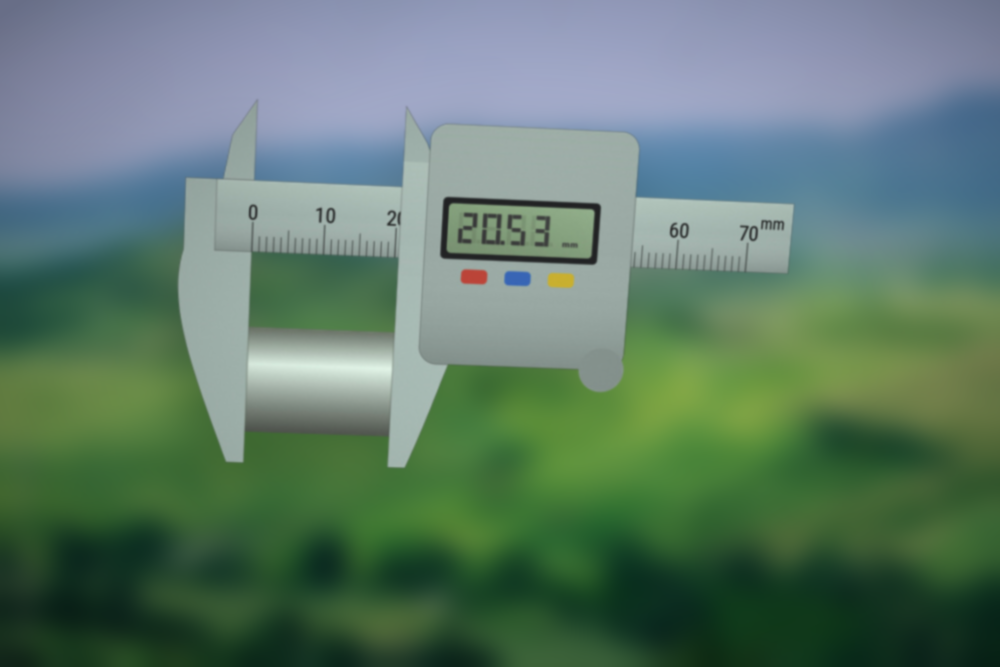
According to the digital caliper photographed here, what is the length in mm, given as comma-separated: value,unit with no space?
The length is 20.53,mm
